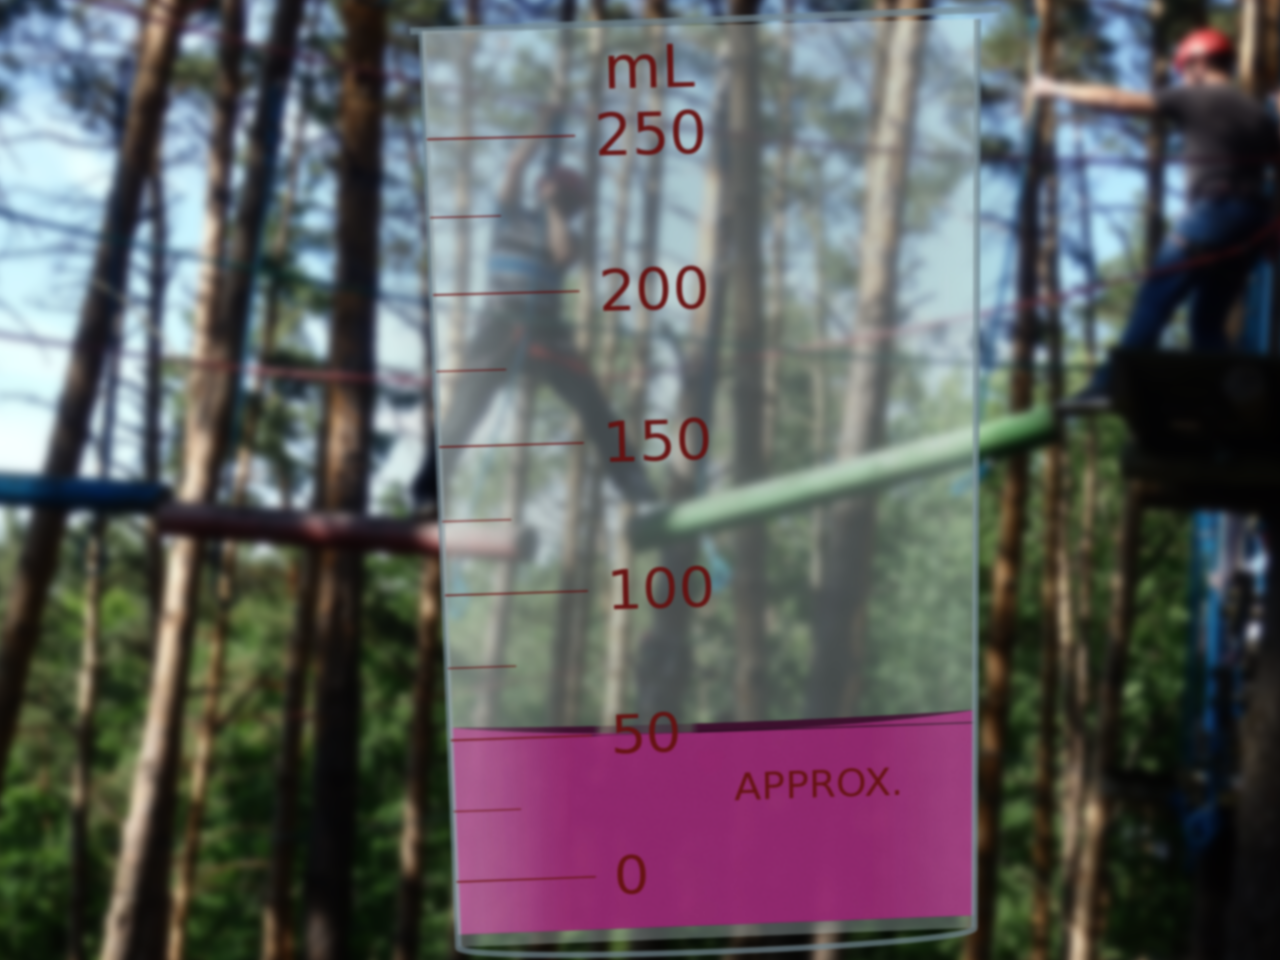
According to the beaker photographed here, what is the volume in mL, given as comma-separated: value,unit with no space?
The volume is 50,mL
